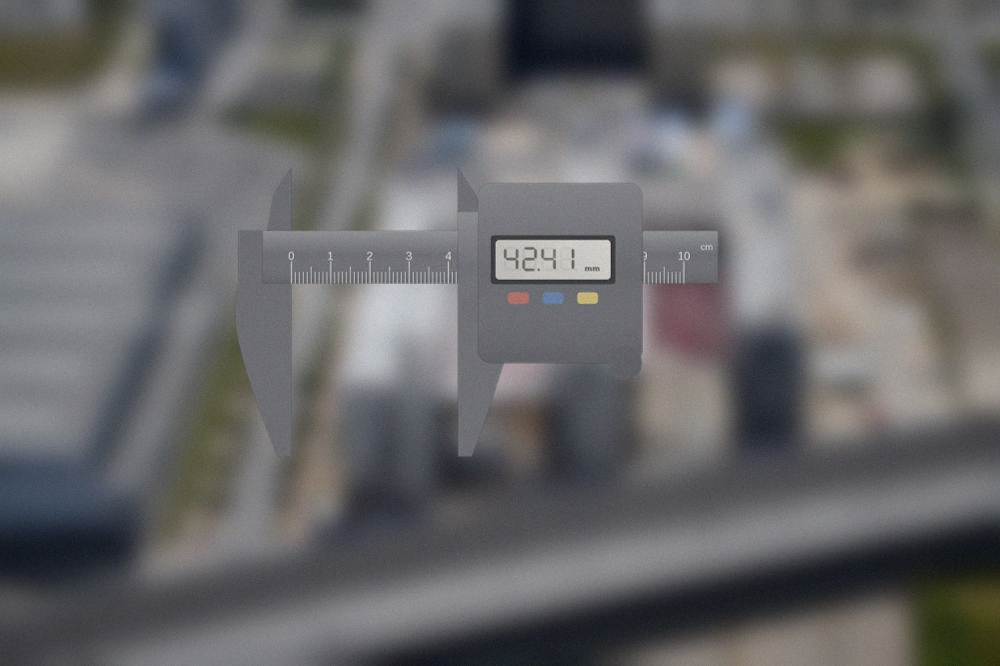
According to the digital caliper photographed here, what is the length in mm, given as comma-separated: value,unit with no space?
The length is 42.41,mm
